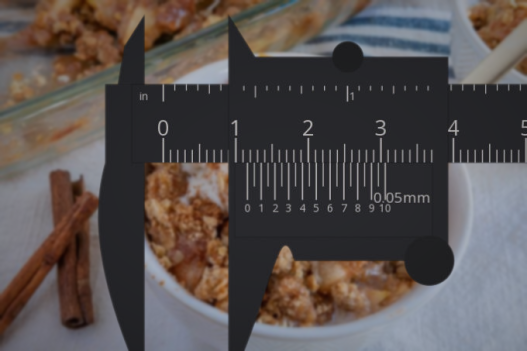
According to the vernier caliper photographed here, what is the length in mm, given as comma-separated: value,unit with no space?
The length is 11.6,mm
